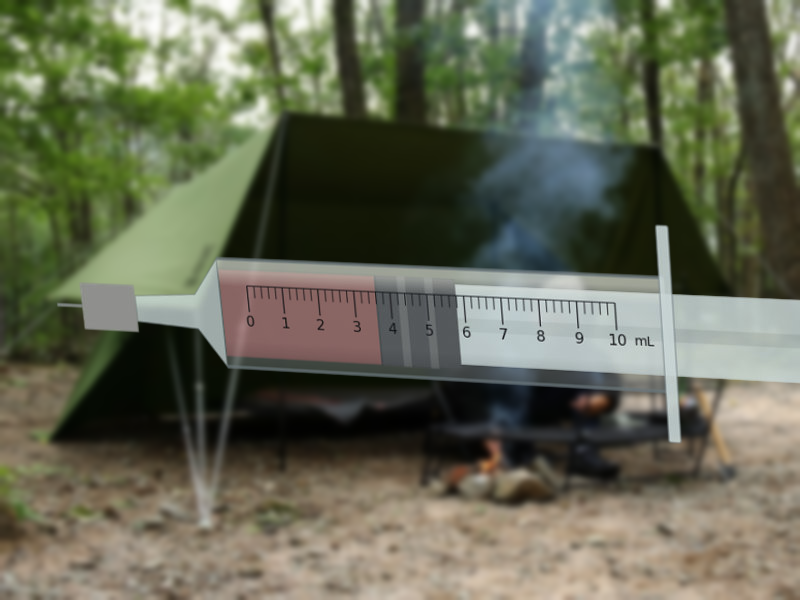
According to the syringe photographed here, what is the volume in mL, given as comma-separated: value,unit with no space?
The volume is 3.6,mL
